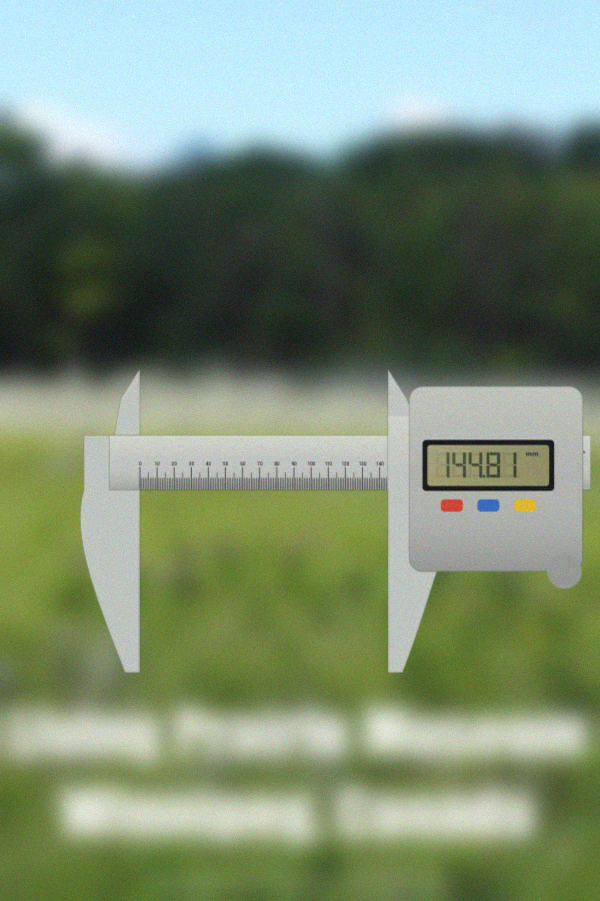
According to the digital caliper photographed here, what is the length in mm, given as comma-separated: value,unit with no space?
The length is 144.81,mm
